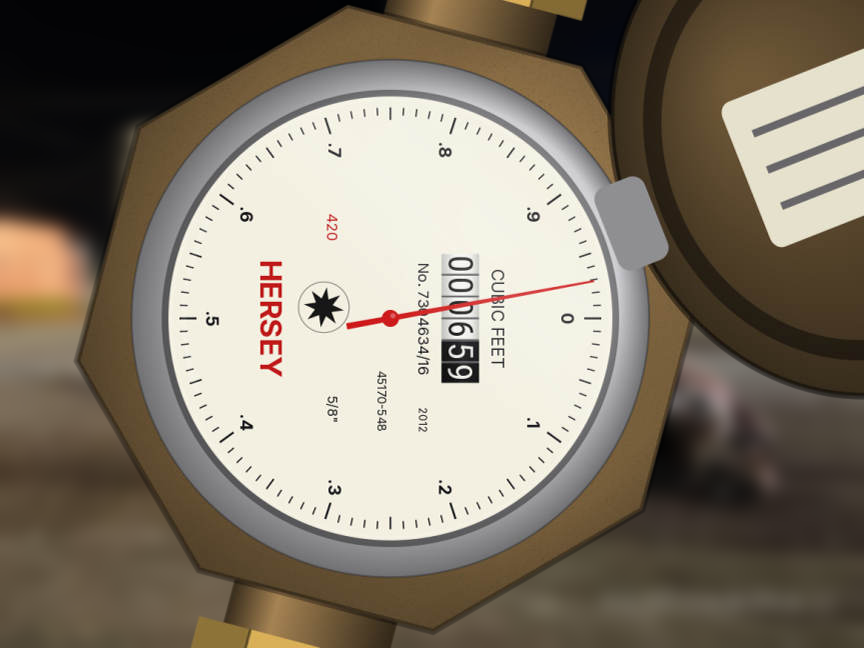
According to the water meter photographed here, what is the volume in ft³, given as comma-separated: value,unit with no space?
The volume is 658.97,ft³
